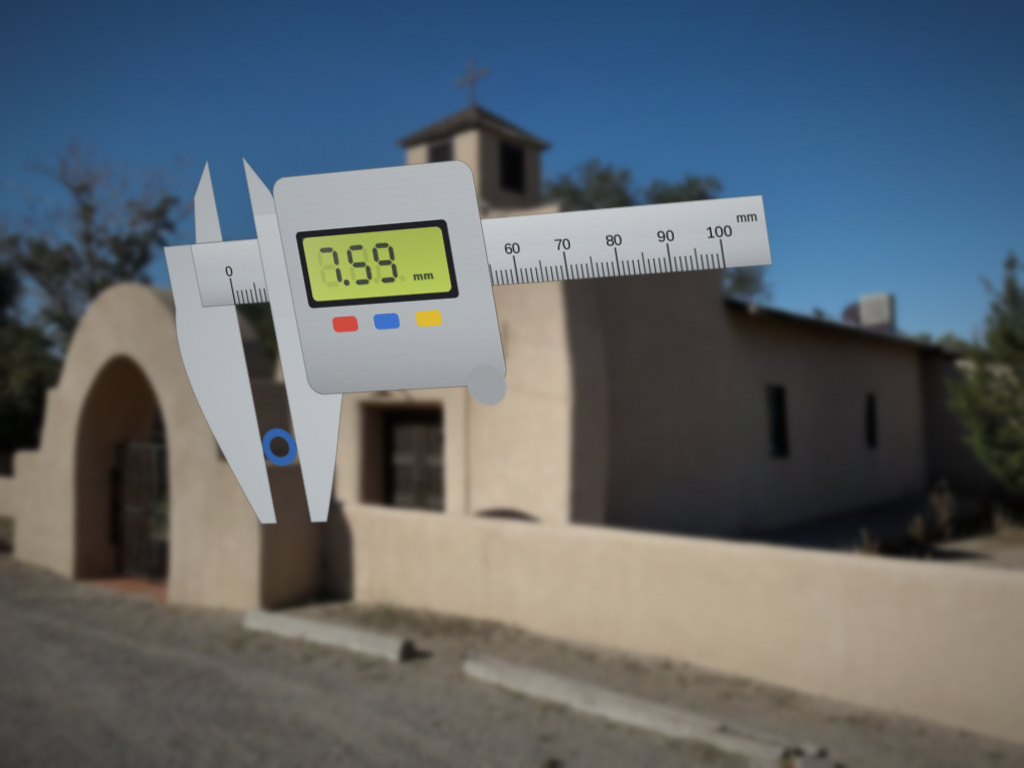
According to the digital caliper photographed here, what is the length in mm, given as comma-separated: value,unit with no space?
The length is 7.59,mm
